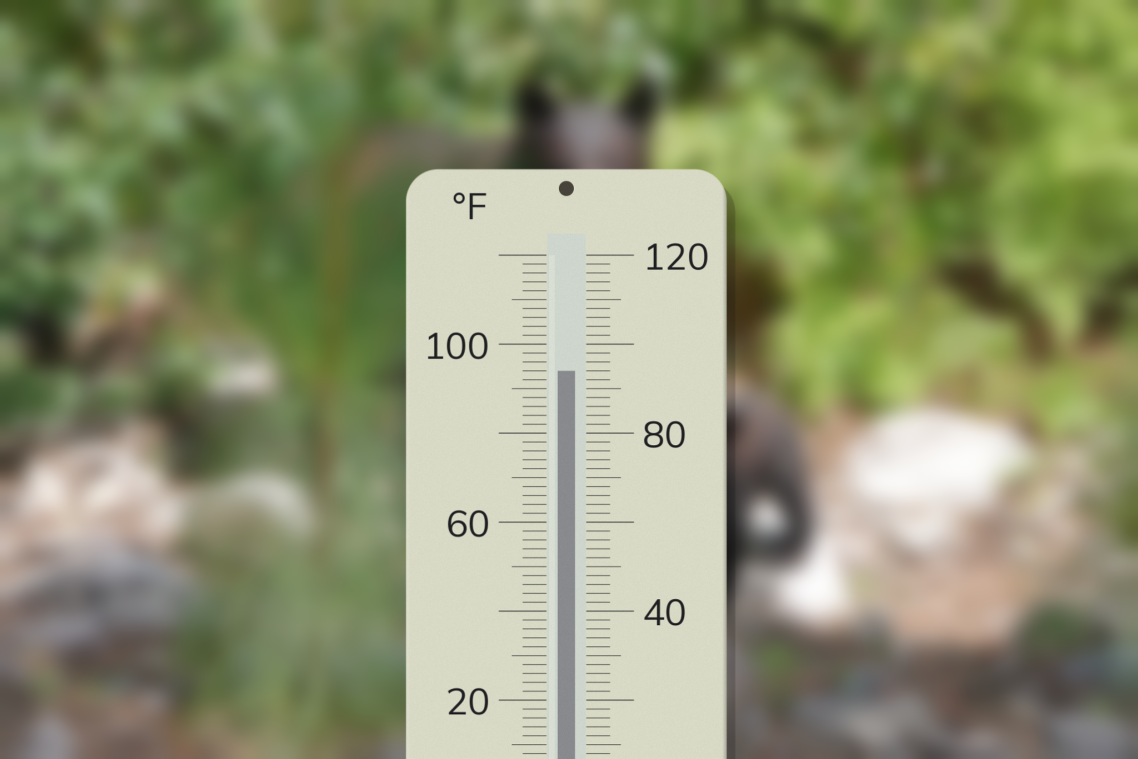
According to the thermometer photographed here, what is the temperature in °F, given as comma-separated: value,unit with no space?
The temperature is 94,°F
